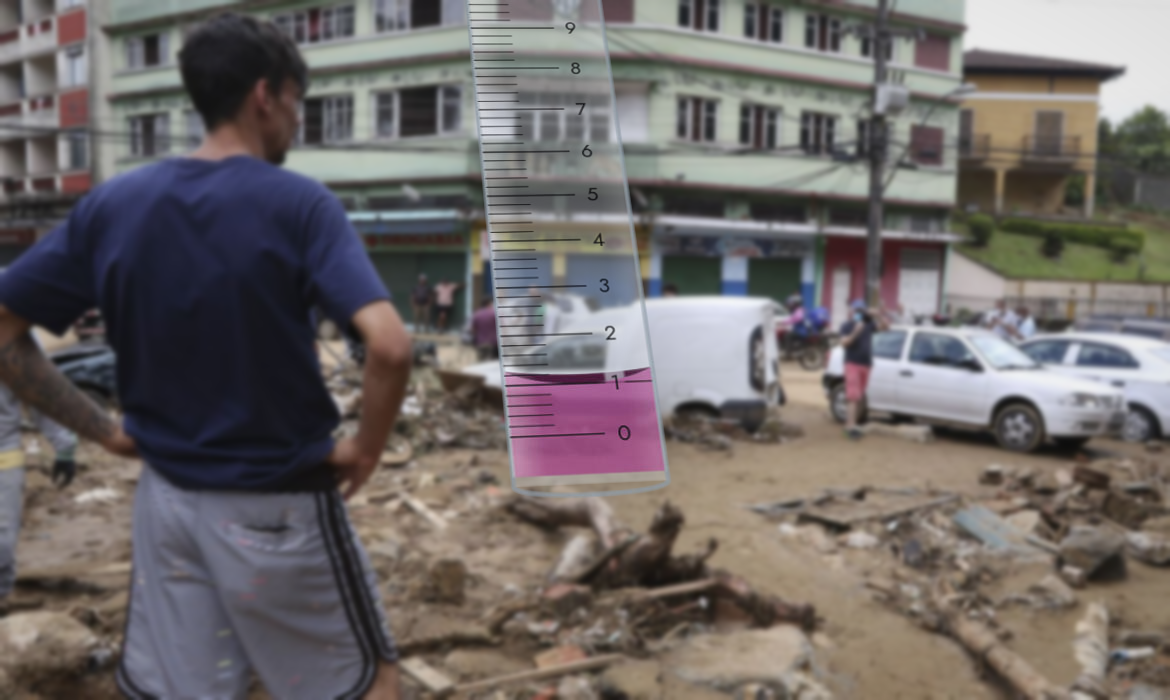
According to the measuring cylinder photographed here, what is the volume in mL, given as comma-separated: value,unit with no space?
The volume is 1,mL
